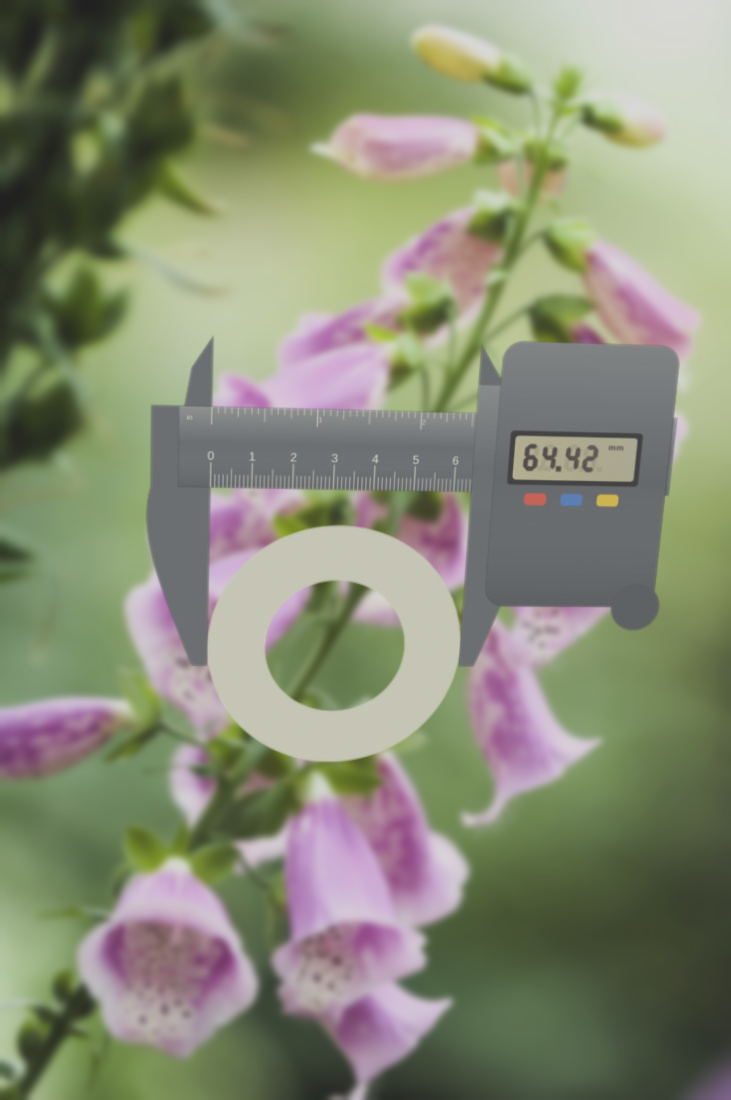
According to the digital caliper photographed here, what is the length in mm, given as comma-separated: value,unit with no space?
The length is 64.42,mm
